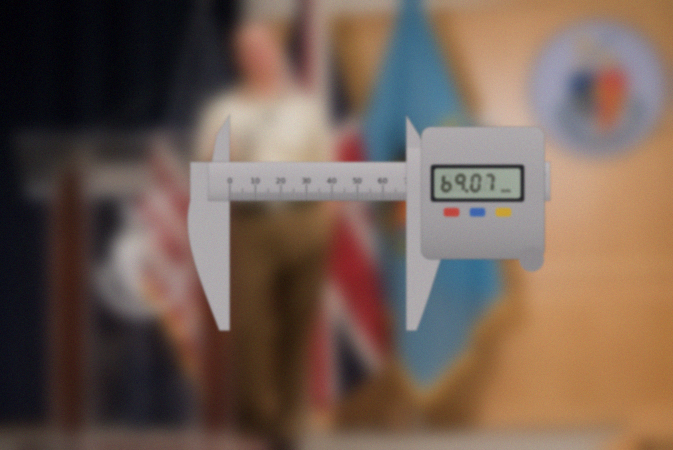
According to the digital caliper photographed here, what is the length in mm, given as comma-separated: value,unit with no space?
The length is 69.07,mm
